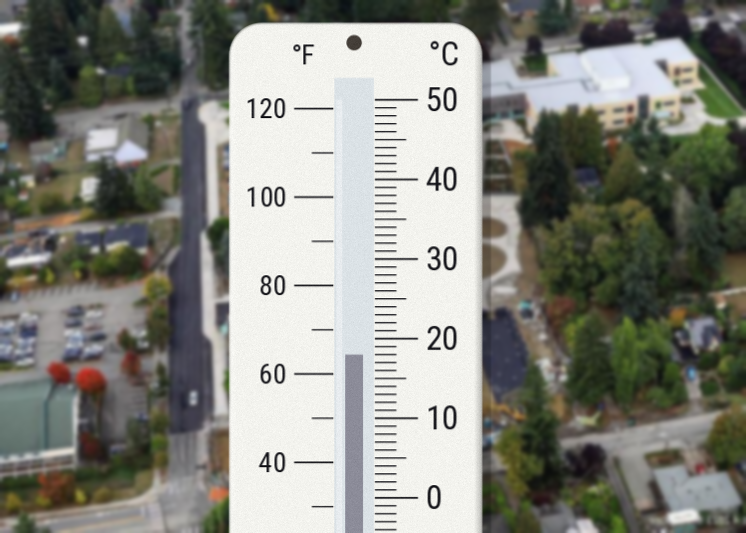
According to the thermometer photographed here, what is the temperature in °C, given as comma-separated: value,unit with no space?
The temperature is 18,°C
